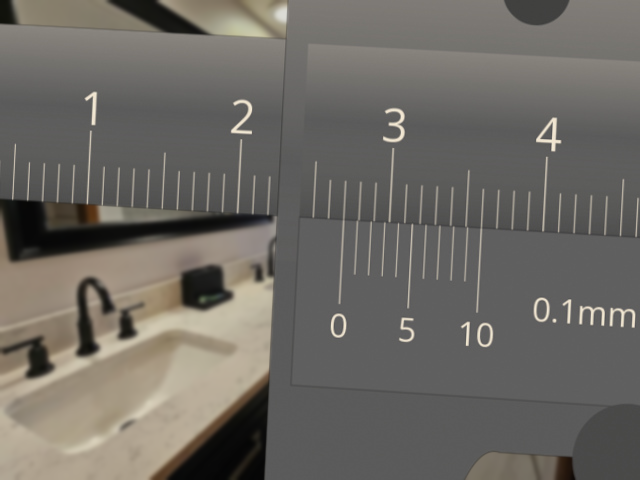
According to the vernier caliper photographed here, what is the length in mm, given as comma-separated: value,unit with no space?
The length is 27.0,mm
